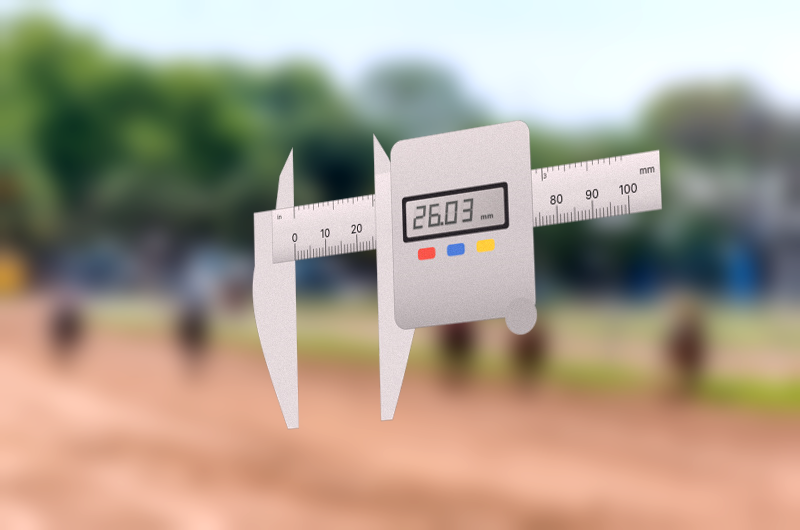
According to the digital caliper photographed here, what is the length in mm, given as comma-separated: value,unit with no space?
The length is 26.03,mm
